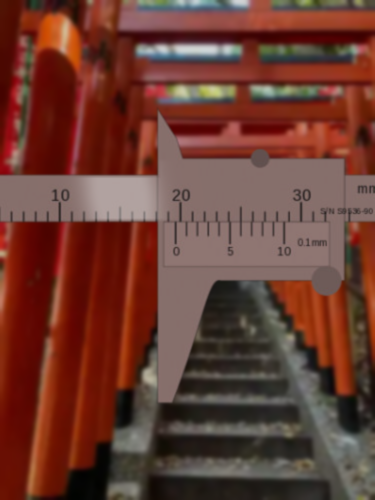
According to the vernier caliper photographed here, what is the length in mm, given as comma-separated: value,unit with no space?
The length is 19.6,mm
